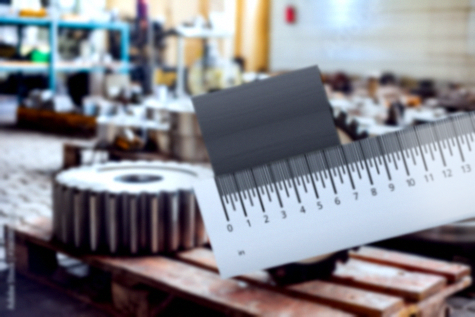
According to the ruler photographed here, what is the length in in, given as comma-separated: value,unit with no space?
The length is 7,in
